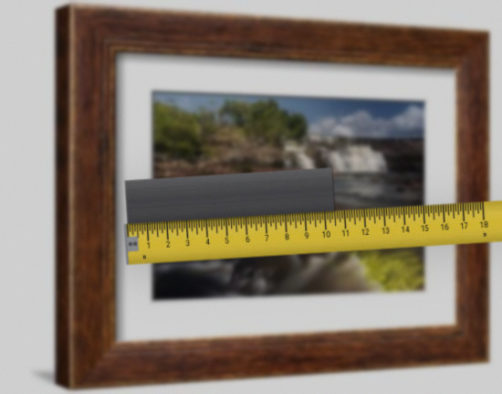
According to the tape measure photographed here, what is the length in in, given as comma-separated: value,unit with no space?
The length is 10.5,in
